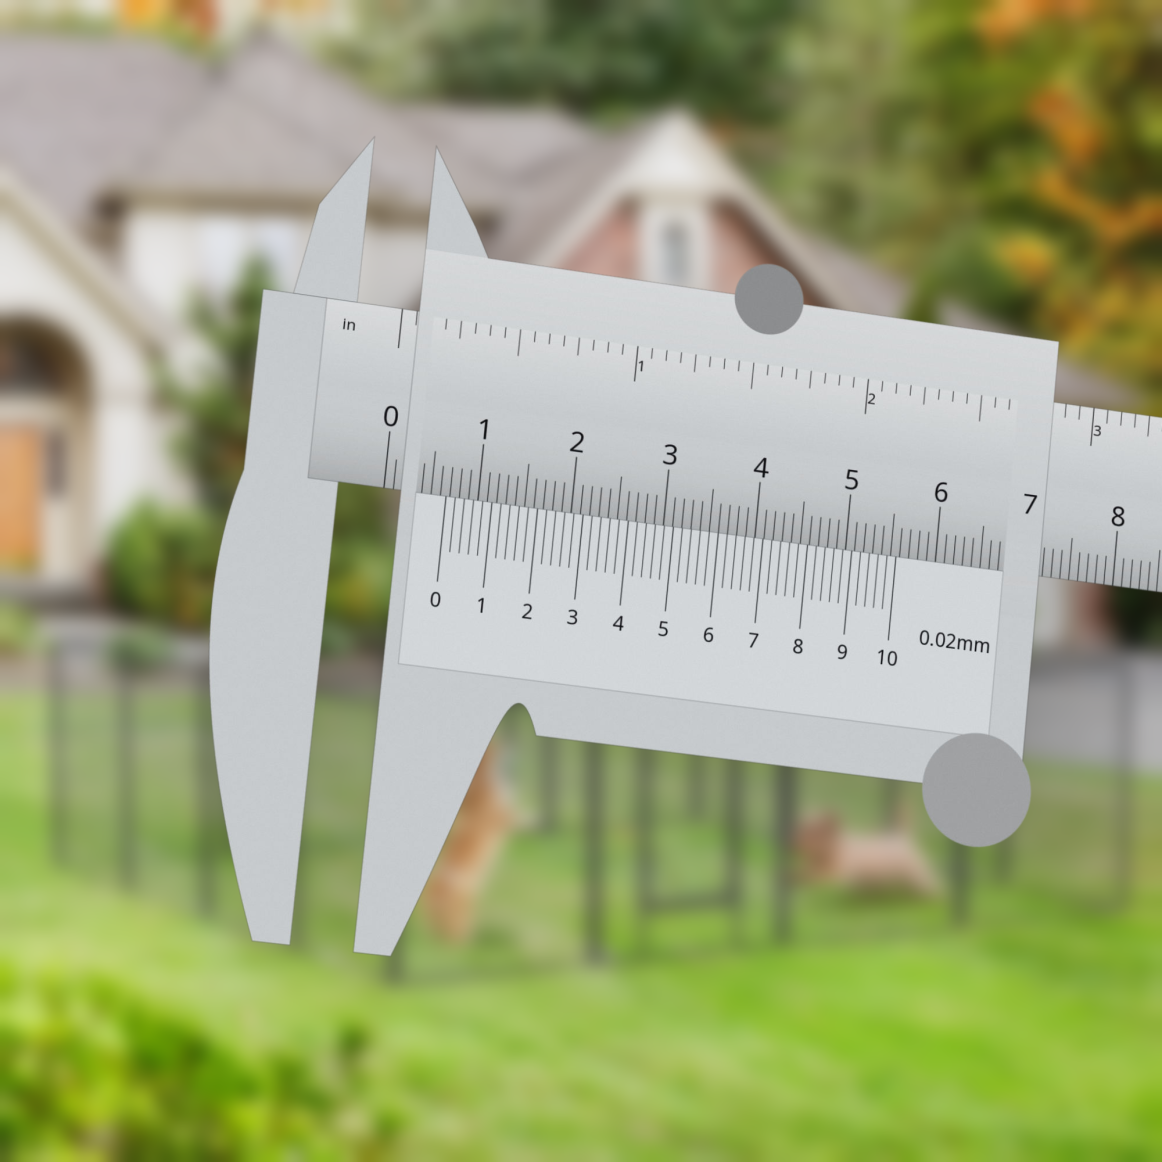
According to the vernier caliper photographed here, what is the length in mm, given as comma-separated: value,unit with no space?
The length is 6.6,mm
